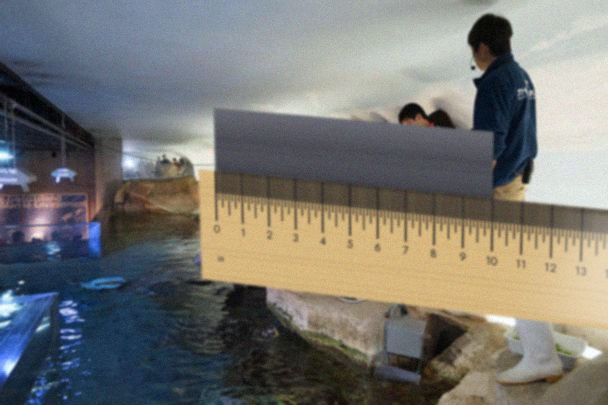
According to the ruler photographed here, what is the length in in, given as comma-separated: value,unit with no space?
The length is 10,in
